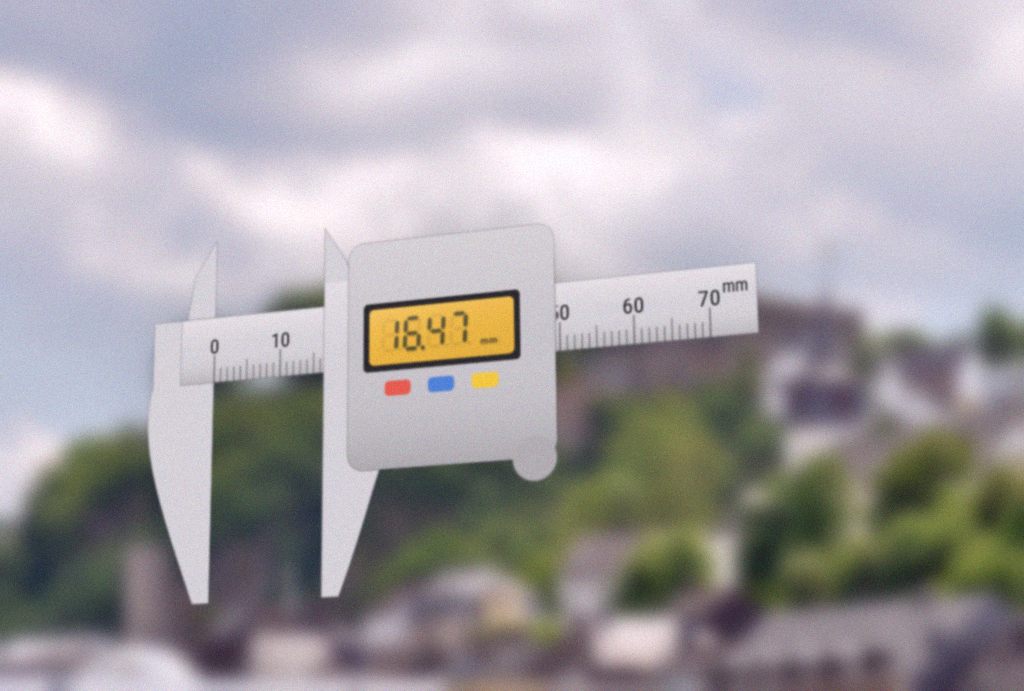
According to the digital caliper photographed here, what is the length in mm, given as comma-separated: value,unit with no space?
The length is 16.47,mm
